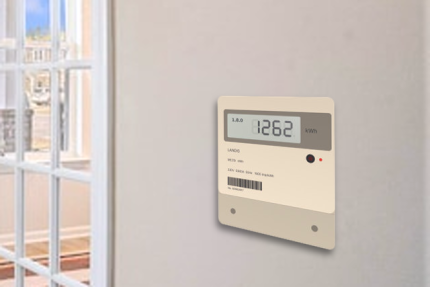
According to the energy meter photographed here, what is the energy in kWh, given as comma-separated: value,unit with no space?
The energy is 1262,kWh
